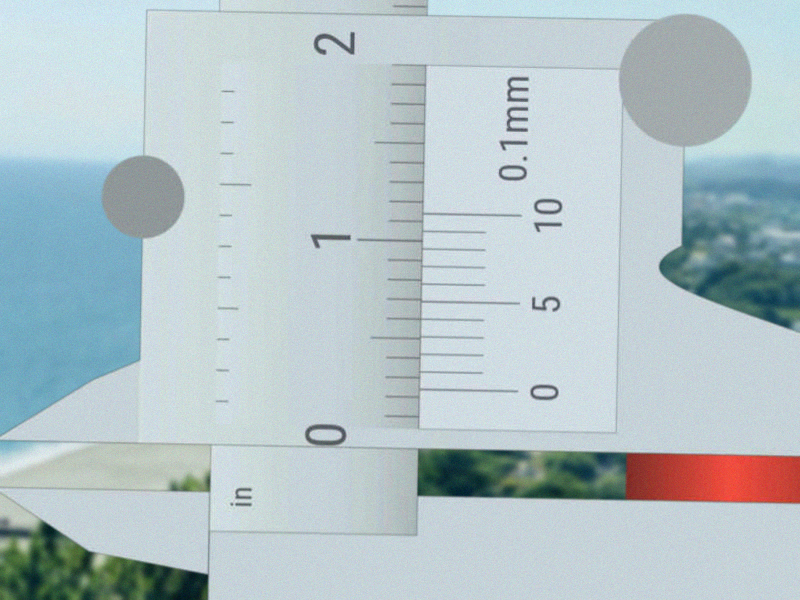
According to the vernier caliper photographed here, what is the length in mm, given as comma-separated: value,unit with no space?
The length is 2.4,mm
